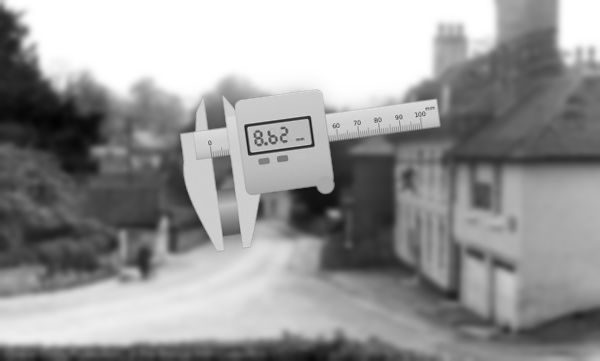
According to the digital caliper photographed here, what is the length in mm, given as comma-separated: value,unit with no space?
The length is 8.62,mm
